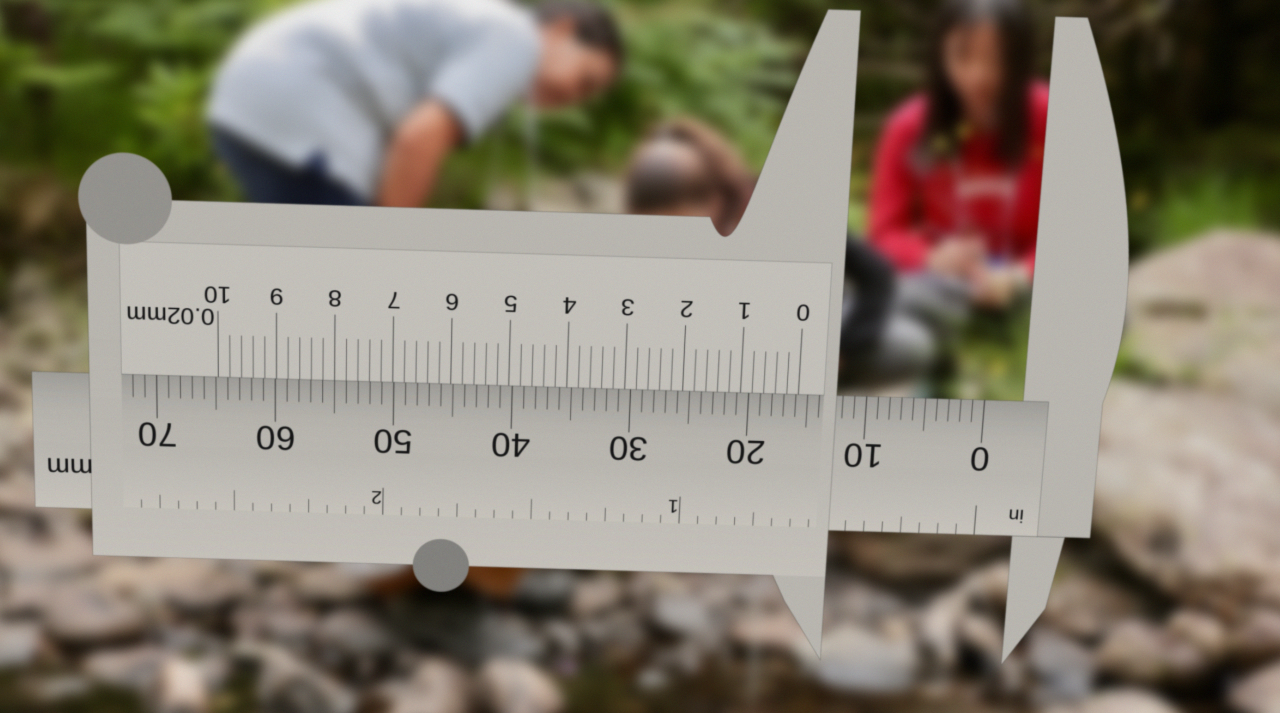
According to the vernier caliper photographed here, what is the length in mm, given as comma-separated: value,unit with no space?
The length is 15.8,mm
